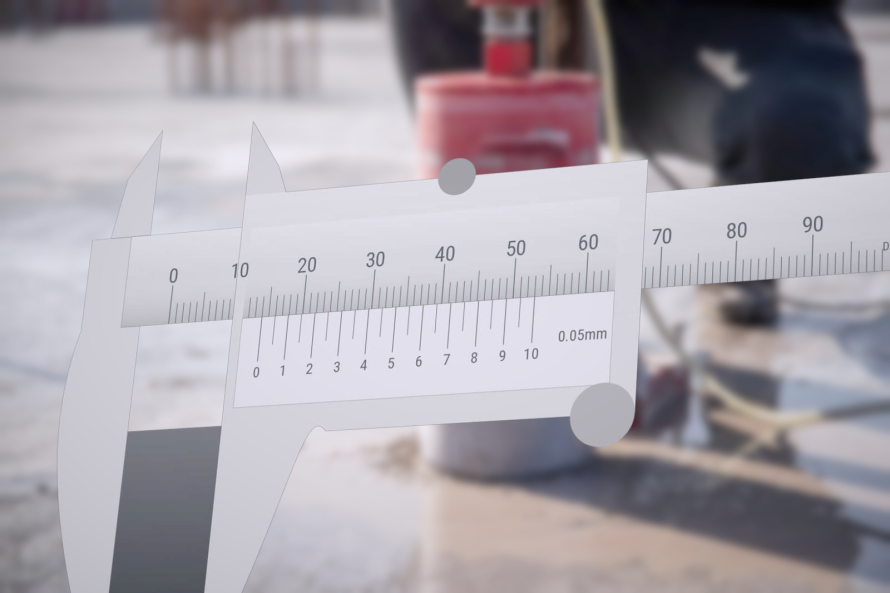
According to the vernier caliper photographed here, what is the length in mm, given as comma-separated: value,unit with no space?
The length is 14.0,mm
